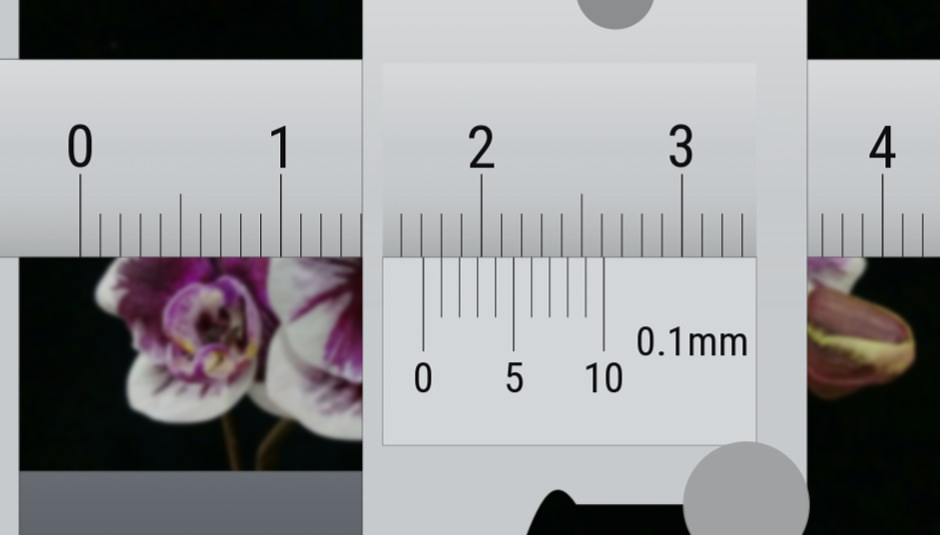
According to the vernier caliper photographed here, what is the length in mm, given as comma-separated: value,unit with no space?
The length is 17.1,mm
